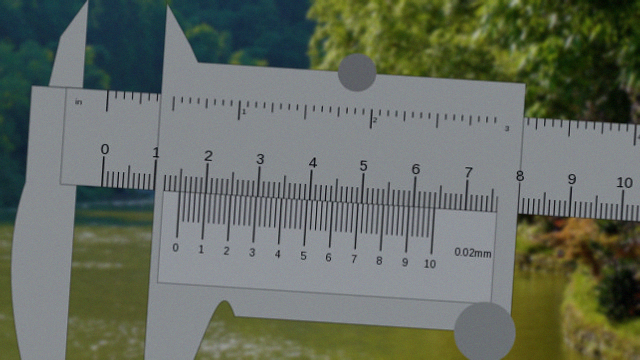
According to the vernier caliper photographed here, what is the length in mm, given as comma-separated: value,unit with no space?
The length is 15.0,mm
